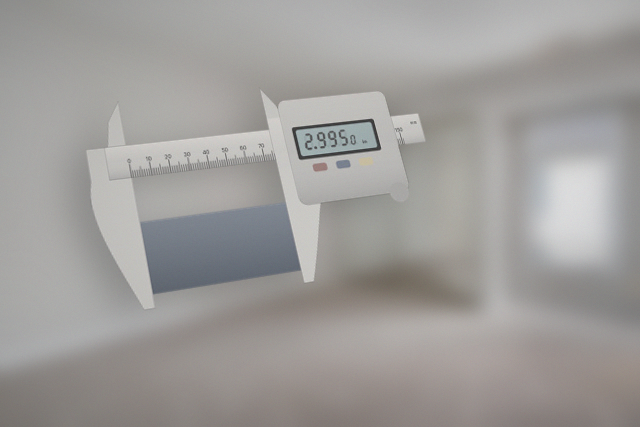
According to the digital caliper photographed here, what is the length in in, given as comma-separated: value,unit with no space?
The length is 2.9950,in
